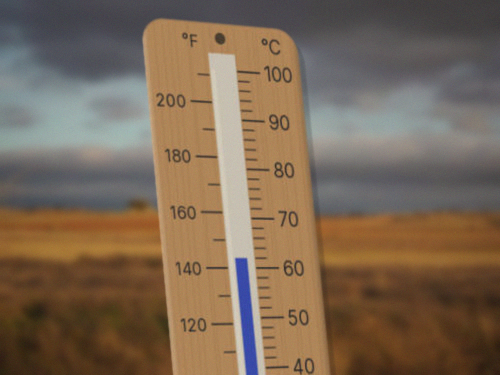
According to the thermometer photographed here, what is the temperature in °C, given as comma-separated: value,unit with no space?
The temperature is 62,°C
